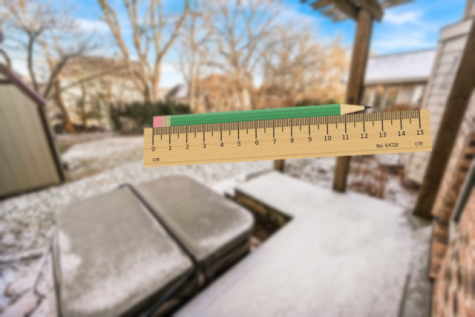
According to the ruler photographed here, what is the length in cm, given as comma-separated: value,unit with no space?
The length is 12.5,cm
